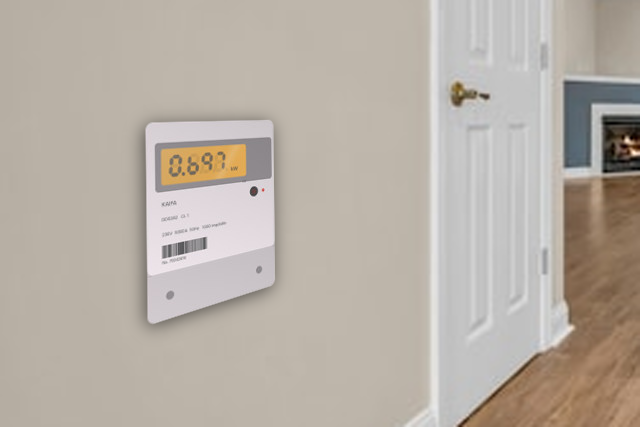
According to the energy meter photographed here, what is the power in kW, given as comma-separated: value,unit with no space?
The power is 0.697,kW
